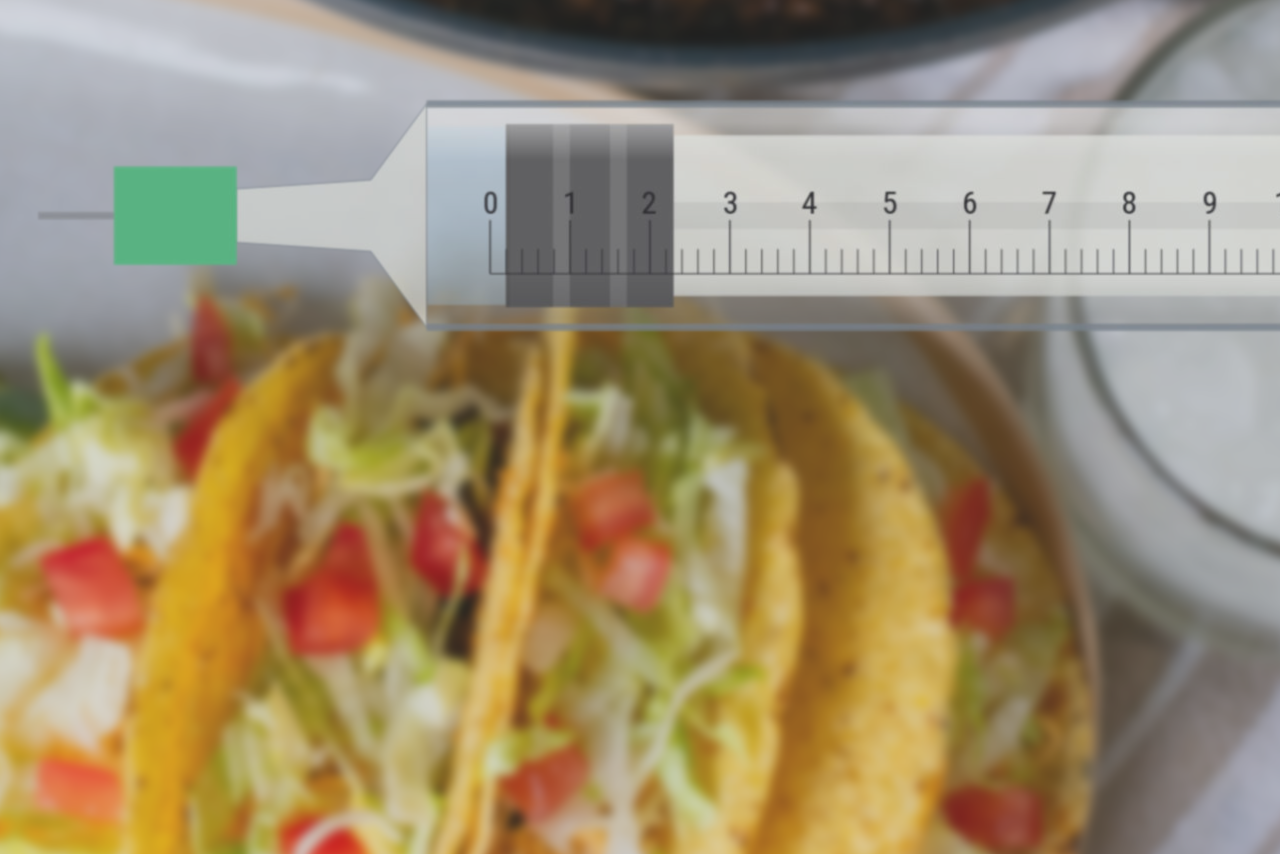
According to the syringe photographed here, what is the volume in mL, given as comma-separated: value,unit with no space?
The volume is 0.2,mL
